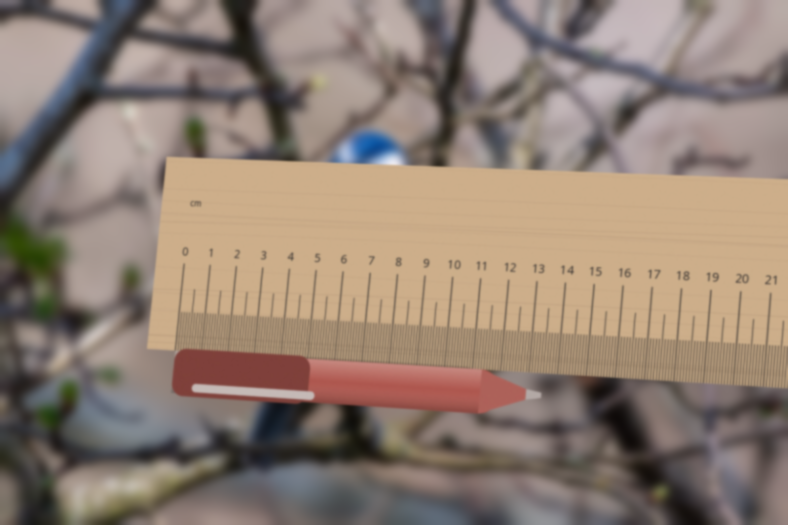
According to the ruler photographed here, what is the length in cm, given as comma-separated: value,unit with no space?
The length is 13.5,cm
